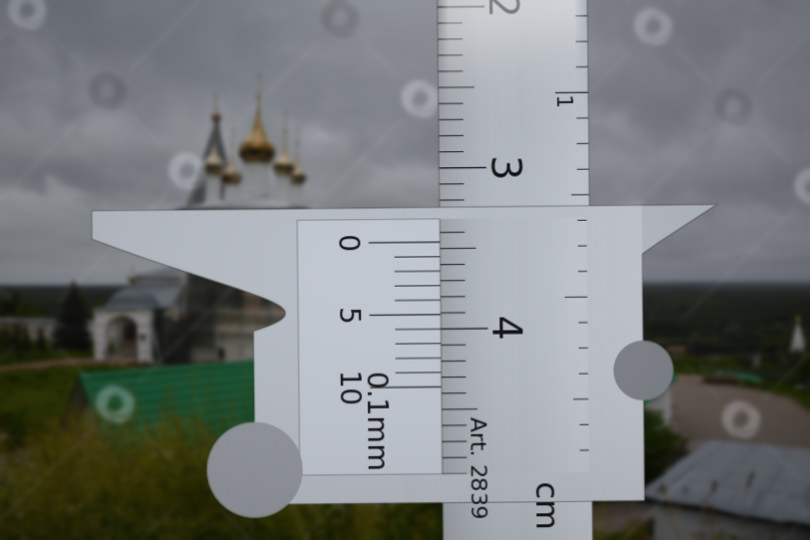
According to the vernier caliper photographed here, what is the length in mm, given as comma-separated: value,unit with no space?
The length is 34.6,mm
